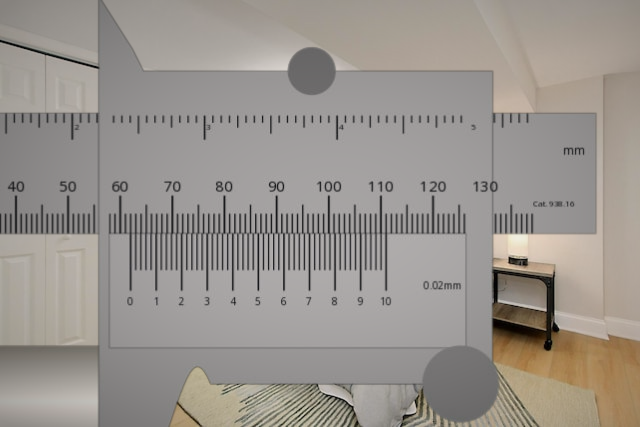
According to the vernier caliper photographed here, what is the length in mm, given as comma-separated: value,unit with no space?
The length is 62.0,mm
